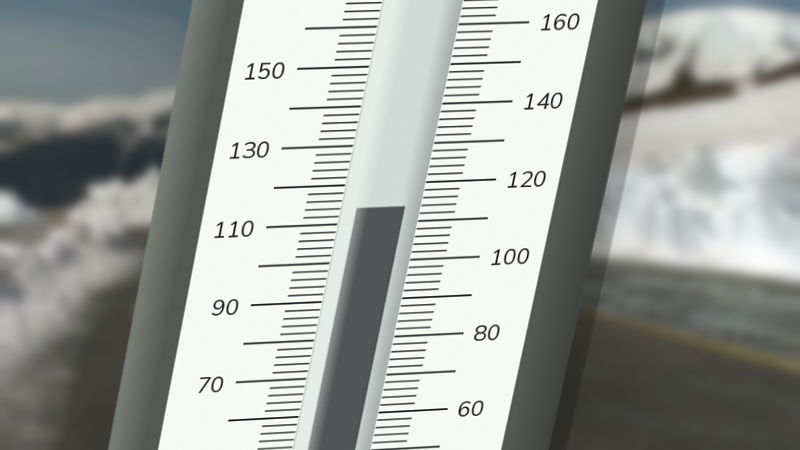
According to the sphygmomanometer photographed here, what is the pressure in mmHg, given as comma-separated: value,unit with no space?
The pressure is 114,mmHg
